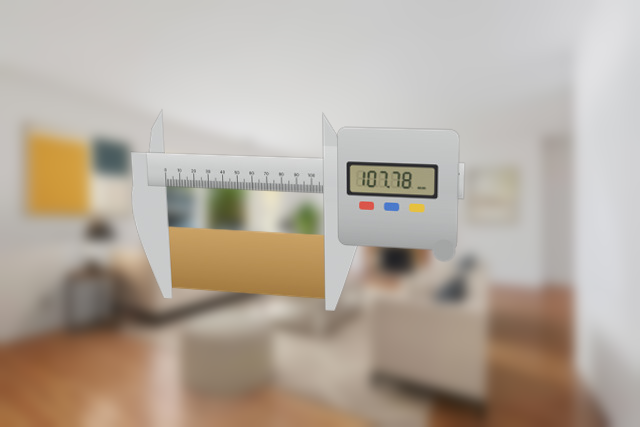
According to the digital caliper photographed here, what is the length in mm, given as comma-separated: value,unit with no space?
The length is 107.78,mm
